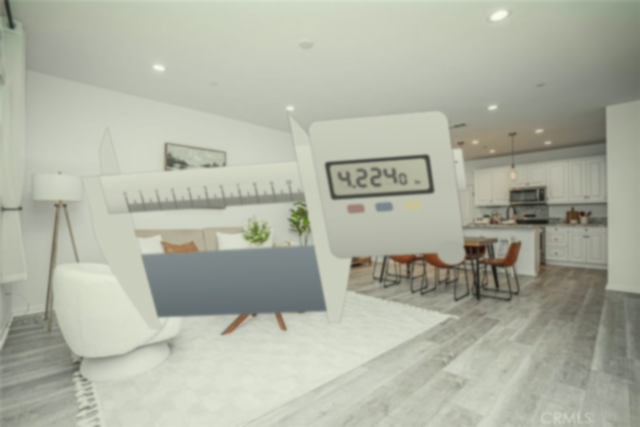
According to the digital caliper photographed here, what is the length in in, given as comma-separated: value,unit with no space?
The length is 4.2240,in
